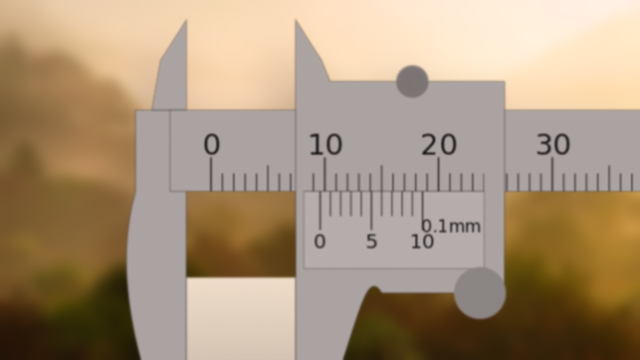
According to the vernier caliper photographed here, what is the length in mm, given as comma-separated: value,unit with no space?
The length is 9.6,mm
